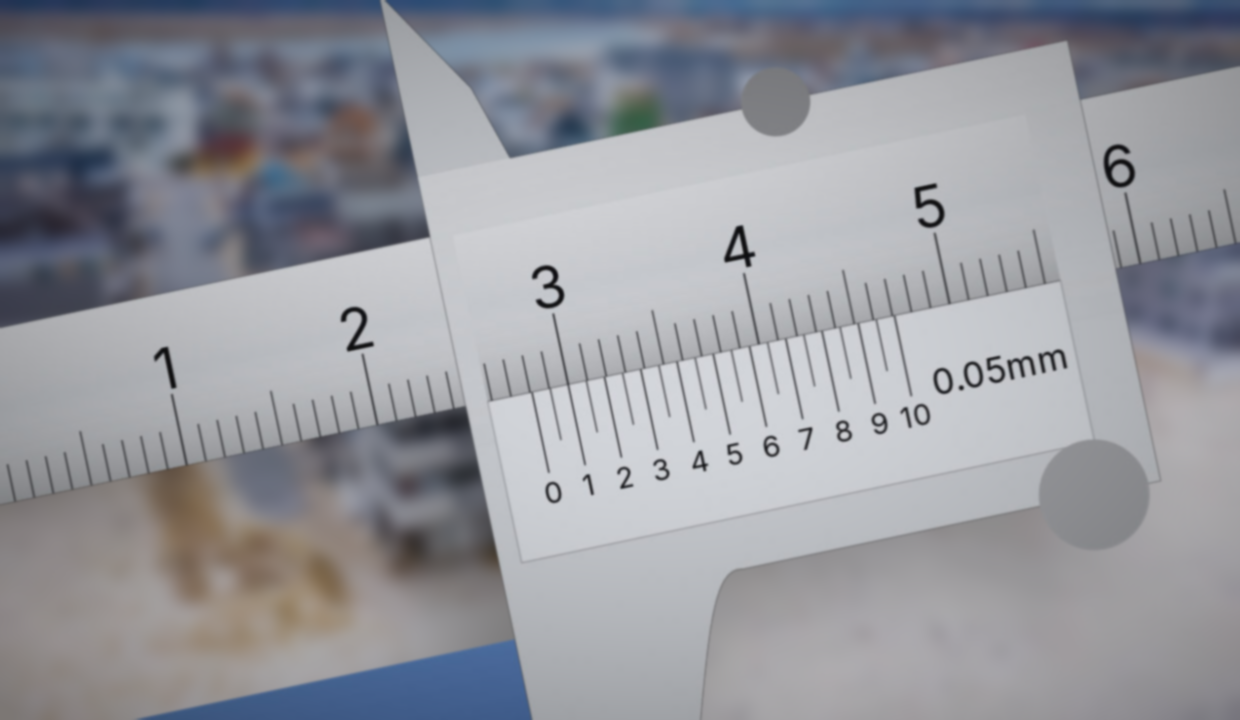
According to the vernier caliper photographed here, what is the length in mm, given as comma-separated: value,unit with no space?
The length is 28.1,mm
